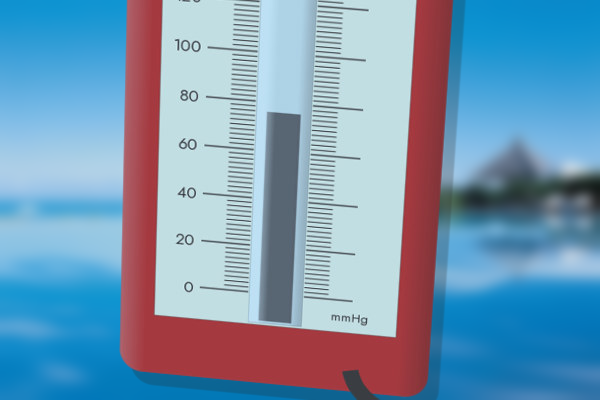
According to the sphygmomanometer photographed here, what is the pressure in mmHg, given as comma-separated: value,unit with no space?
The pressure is 76,mmHg
